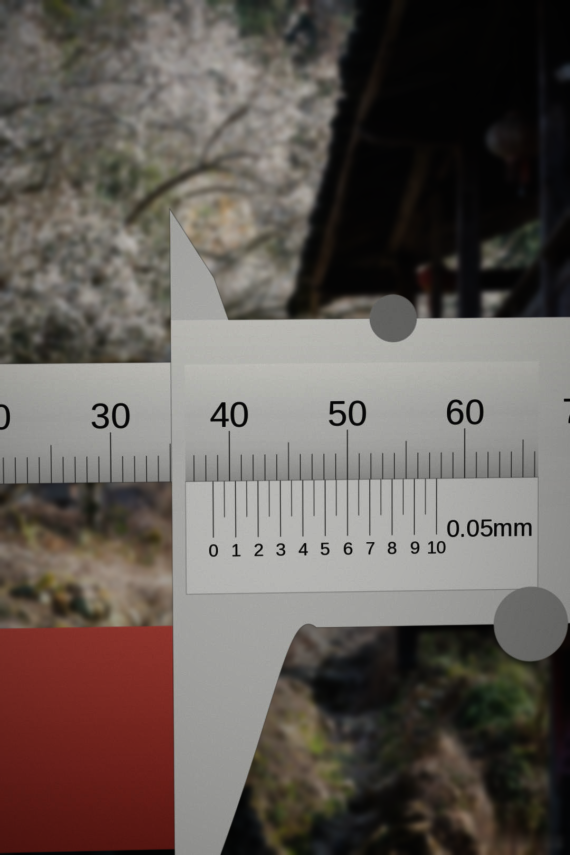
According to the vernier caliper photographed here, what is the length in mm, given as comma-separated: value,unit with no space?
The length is 38.6,mm
